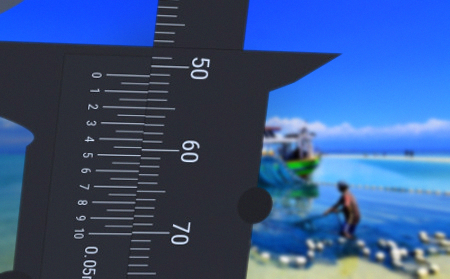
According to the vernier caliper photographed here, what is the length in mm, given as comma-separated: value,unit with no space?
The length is 51.2,mm
